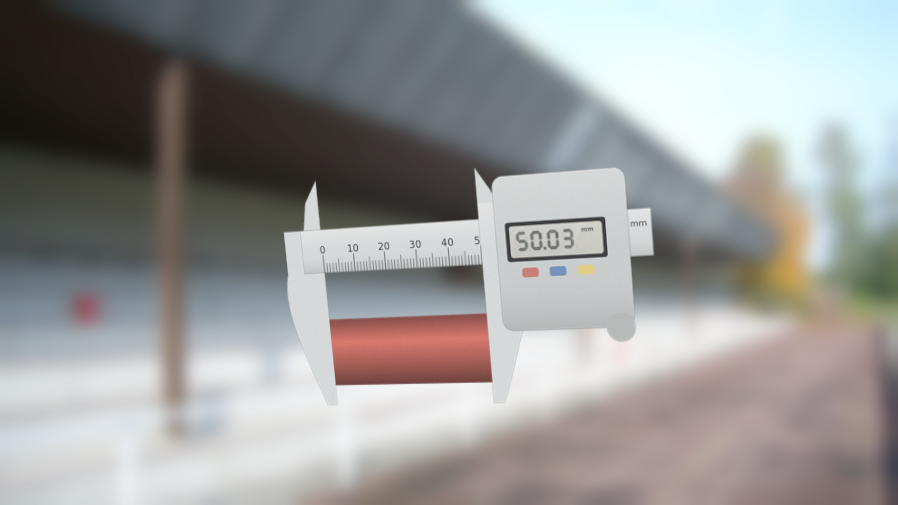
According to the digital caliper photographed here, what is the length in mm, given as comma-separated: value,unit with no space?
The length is 50.03,mm
